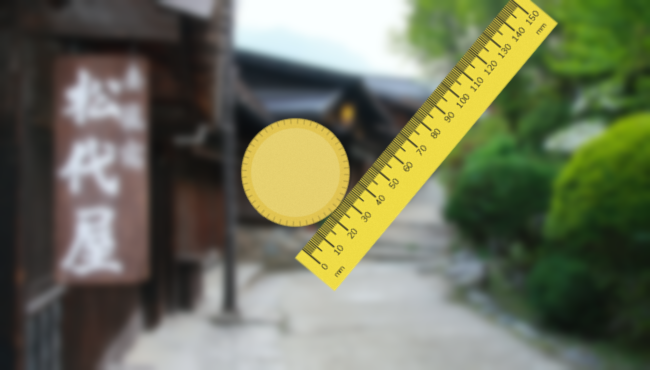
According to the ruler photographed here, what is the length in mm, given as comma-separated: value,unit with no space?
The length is 50,mm
